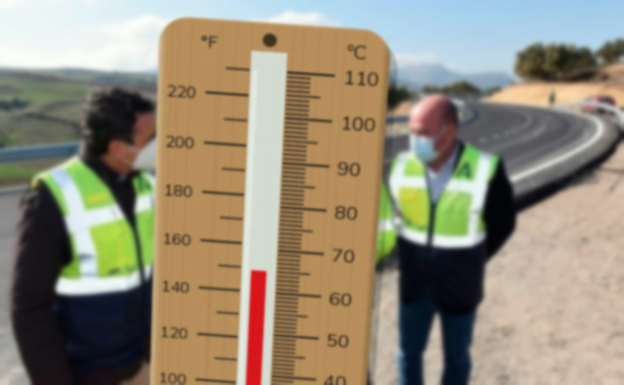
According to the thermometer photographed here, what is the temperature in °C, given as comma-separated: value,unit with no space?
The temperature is 65,°C
